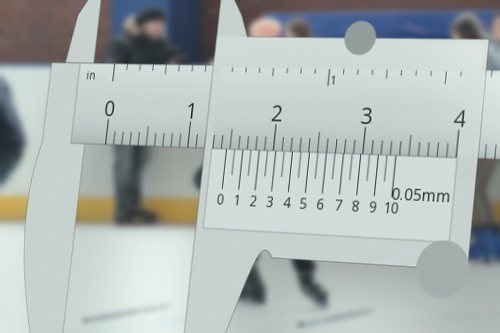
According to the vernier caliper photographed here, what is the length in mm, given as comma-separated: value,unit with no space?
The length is 14.6,mm
